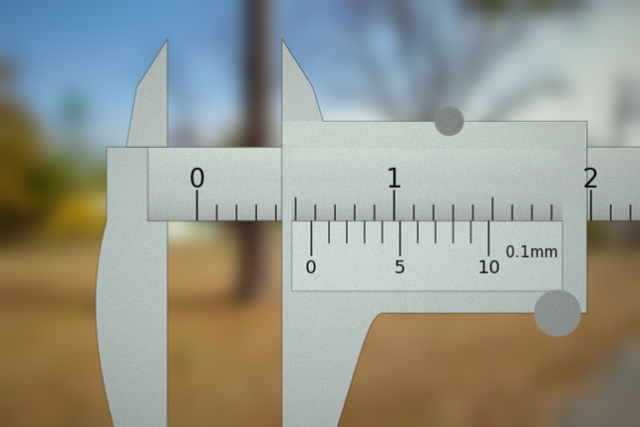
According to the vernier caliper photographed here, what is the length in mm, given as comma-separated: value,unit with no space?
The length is 5.8,mm
